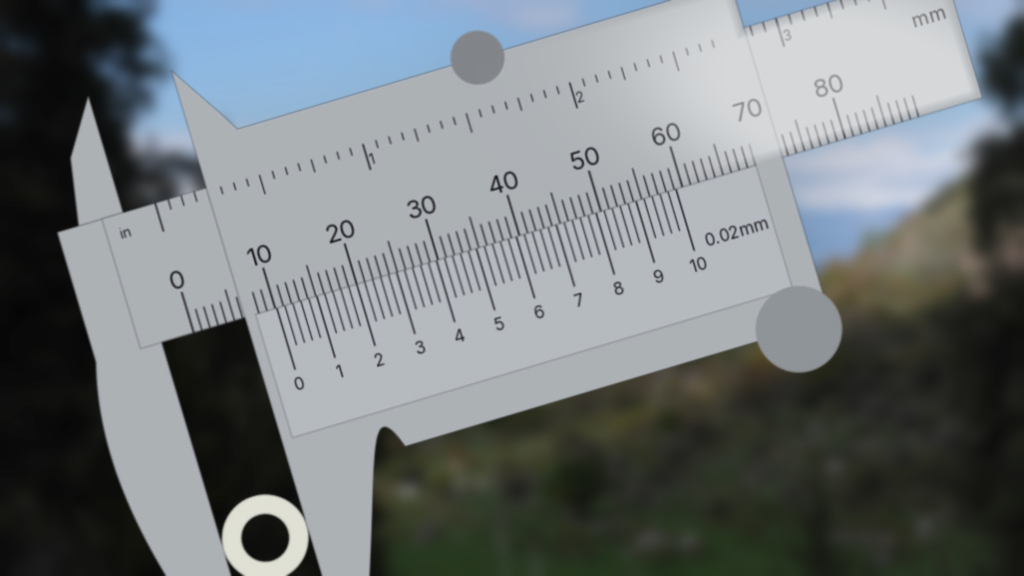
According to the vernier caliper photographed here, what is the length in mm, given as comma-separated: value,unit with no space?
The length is 10.2,mm
